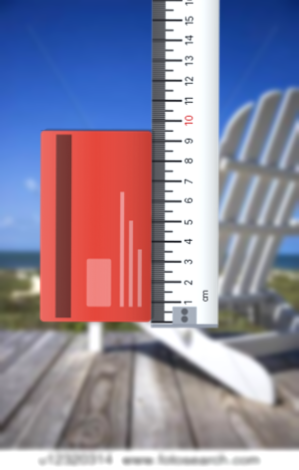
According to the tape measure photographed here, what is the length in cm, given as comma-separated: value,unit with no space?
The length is 9.5,cm
